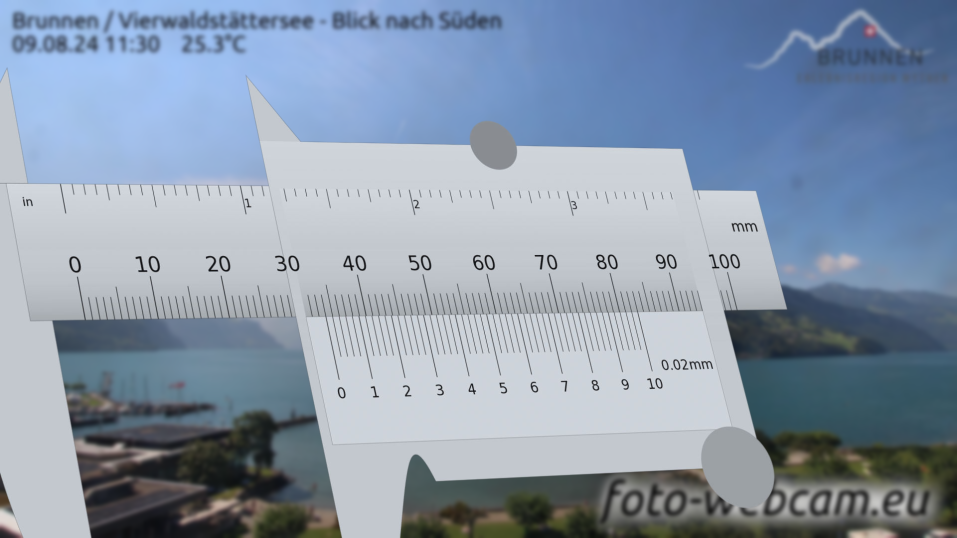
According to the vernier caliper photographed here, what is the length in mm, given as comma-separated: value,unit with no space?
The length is 34.0,mm
